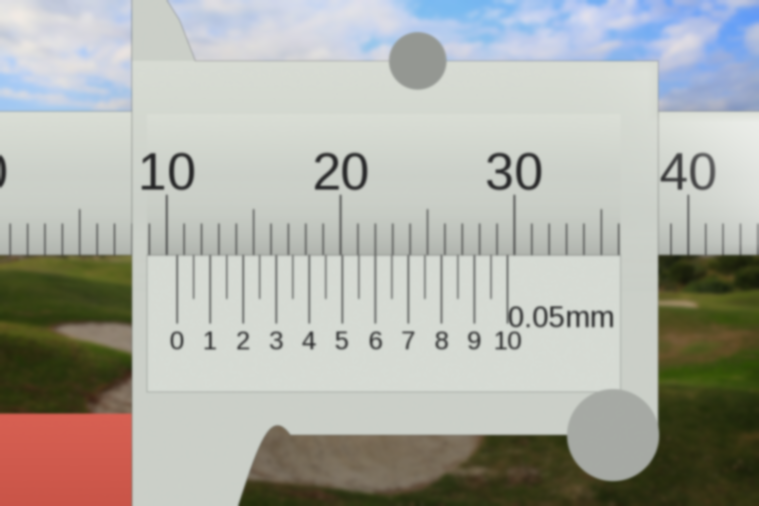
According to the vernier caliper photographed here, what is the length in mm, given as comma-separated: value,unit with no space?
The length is 10.6,mm
